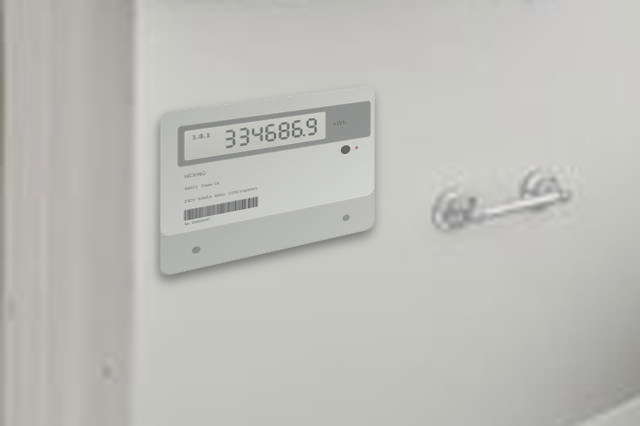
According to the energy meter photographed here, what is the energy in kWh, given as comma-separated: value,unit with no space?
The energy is 334686.9,kWh
